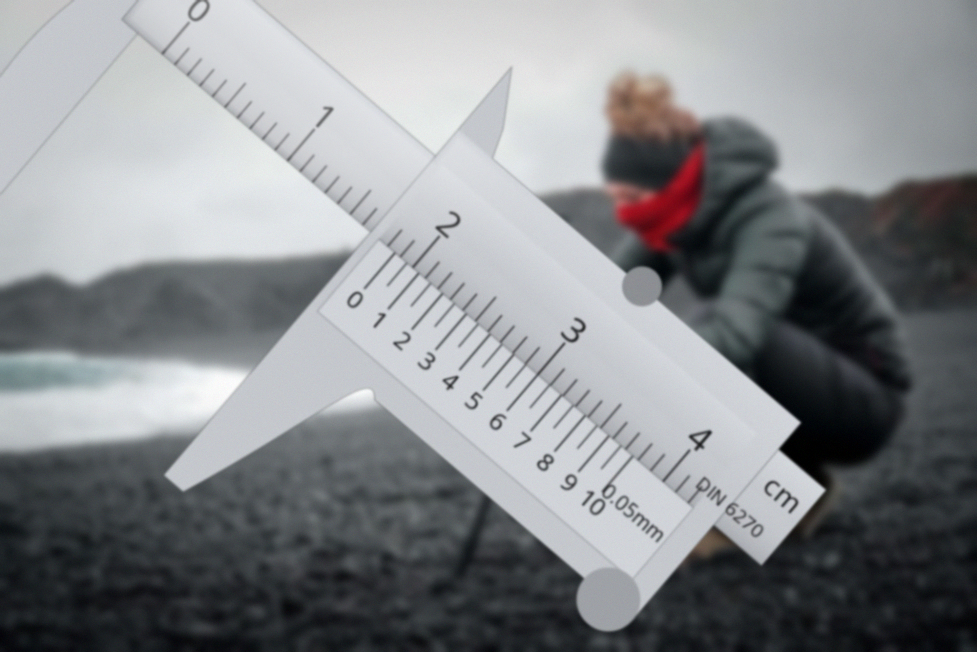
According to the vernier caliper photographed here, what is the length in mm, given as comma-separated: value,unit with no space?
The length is 18.6,mm
